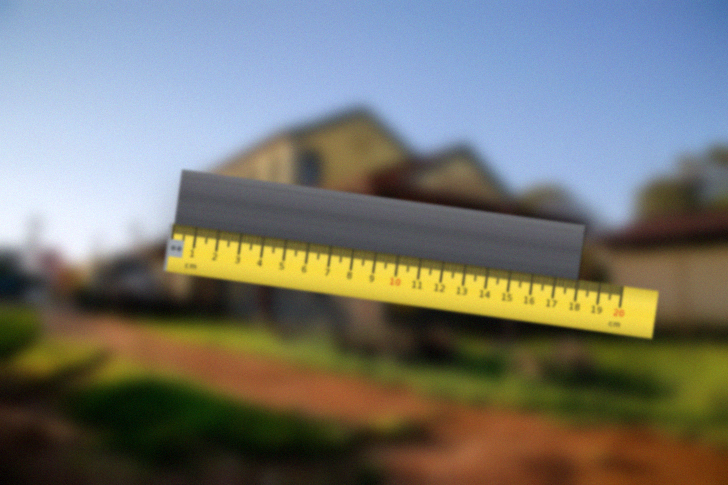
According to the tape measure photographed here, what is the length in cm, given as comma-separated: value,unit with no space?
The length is 18,cm
